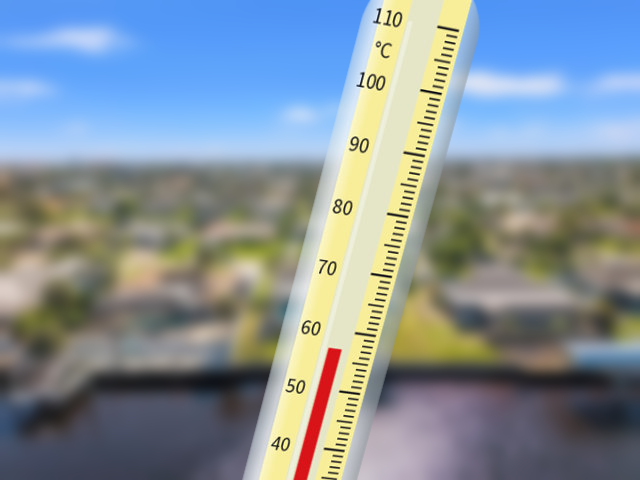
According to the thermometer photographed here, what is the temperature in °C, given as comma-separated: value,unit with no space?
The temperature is 57,°C
